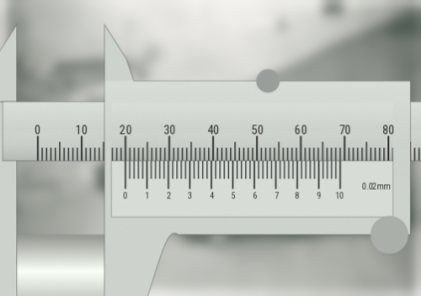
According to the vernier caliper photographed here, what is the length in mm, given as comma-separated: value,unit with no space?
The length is 20.0,mm
